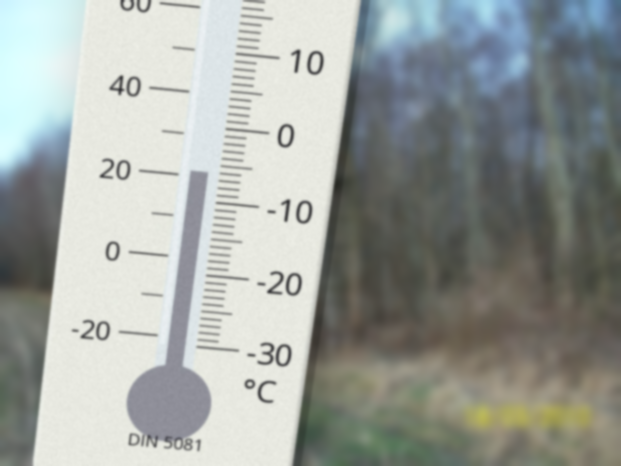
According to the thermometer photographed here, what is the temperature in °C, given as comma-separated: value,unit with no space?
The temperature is -6,°C
